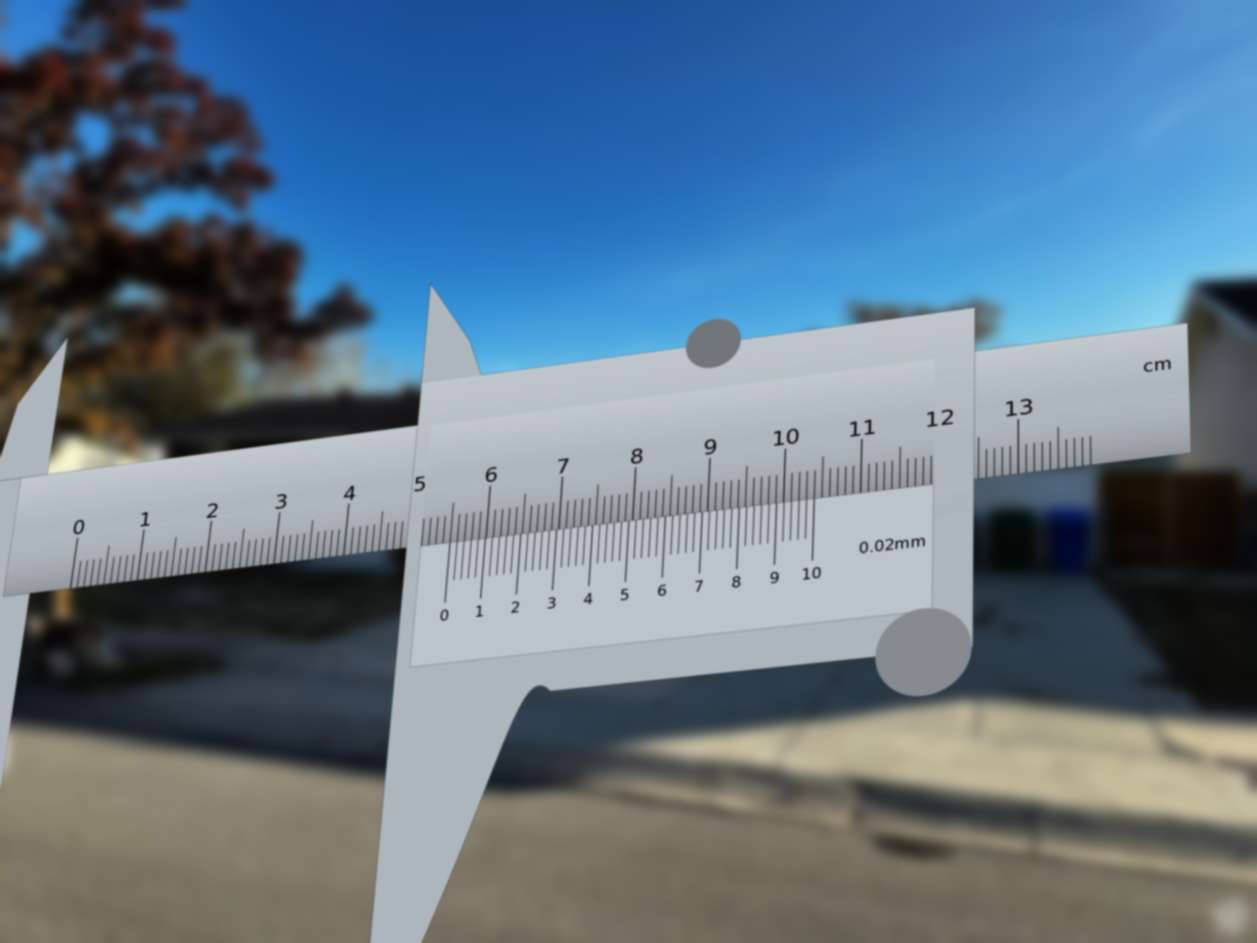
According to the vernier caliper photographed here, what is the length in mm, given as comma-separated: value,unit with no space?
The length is 55.0,mm
